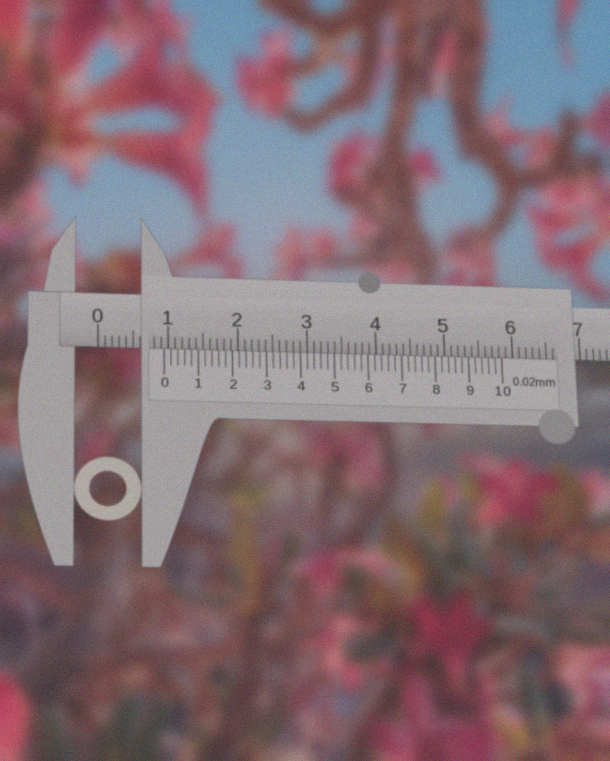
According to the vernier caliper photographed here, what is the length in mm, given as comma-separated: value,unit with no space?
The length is 9.4,mm
